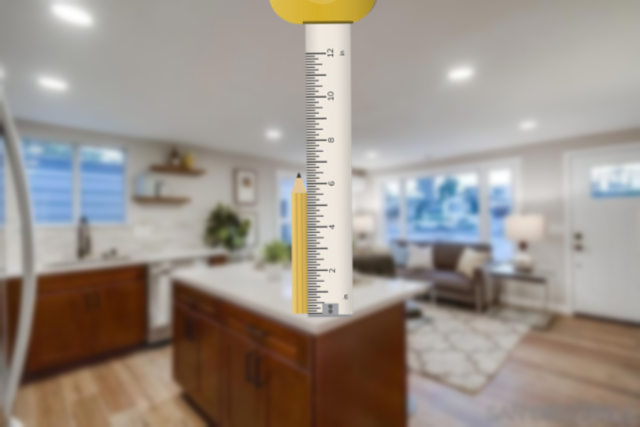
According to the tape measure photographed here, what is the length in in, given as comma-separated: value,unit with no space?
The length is 6.5,in
